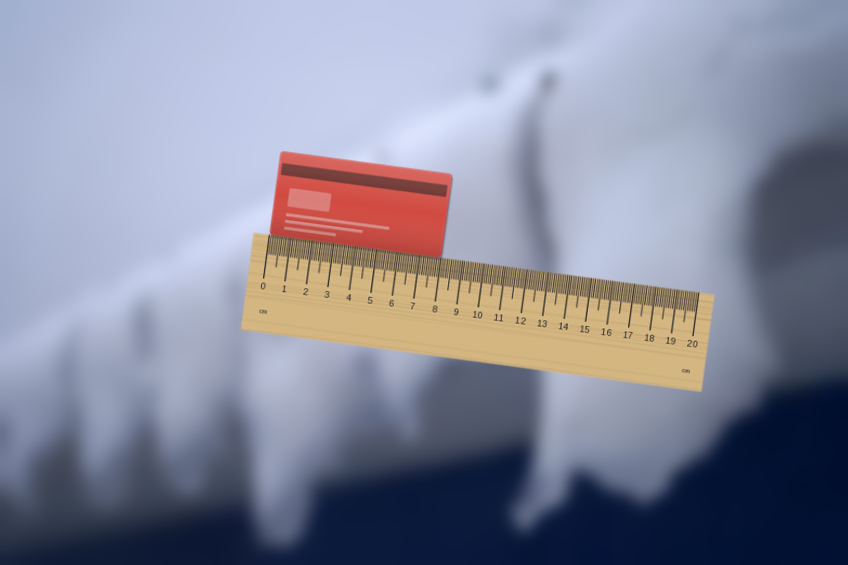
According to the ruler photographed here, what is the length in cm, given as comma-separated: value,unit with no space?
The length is 8,cm
